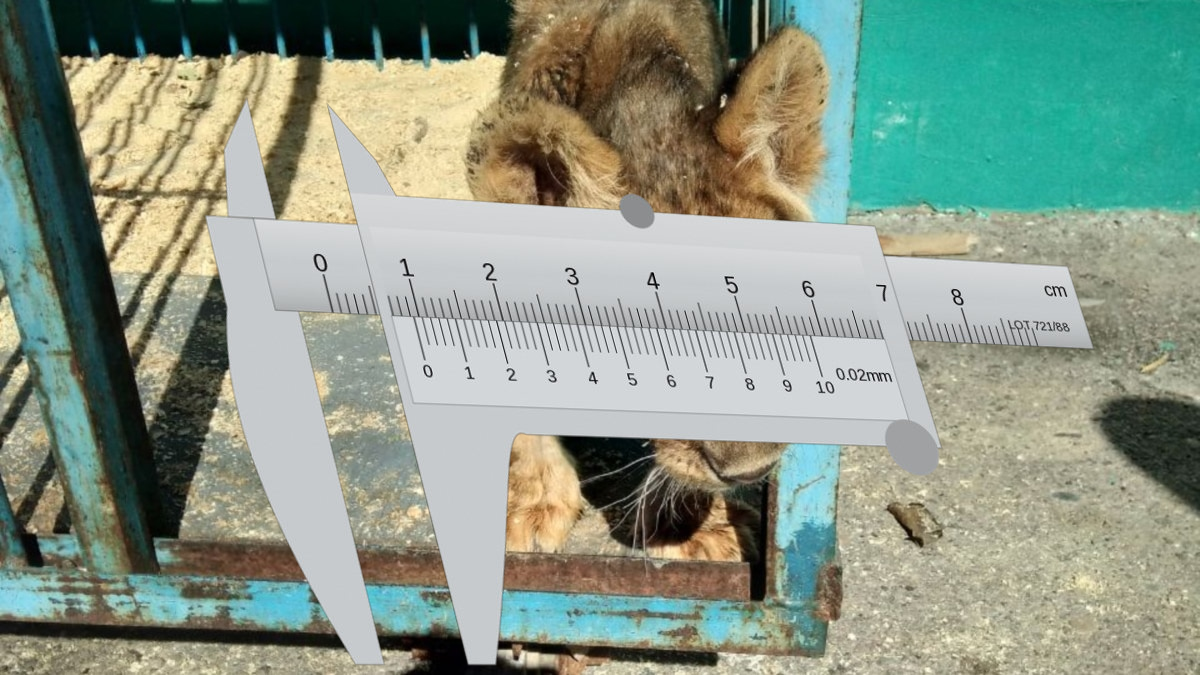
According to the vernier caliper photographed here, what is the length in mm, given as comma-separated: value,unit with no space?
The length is 9.4,mm
